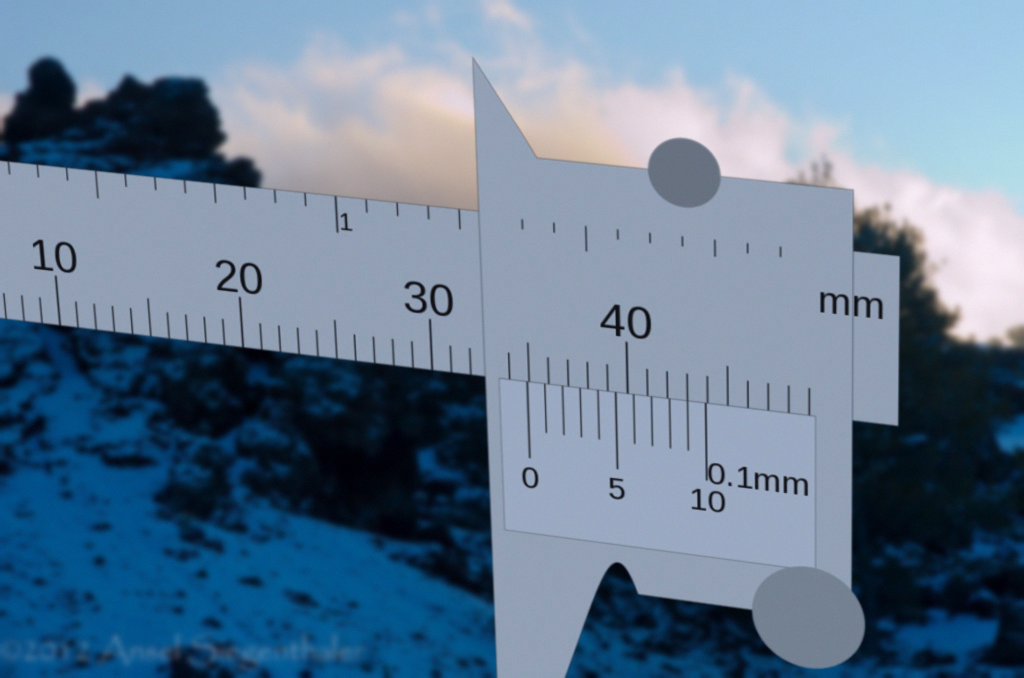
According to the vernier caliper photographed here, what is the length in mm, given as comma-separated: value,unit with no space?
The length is 34.9,mm
